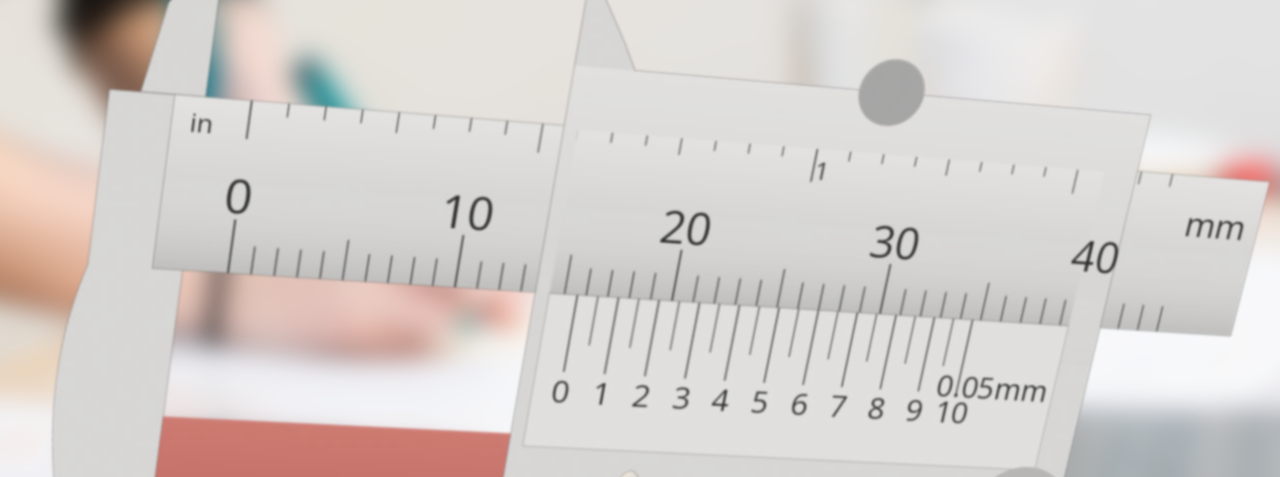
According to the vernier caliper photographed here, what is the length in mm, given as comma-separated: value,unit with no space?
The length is 15.6,mm
